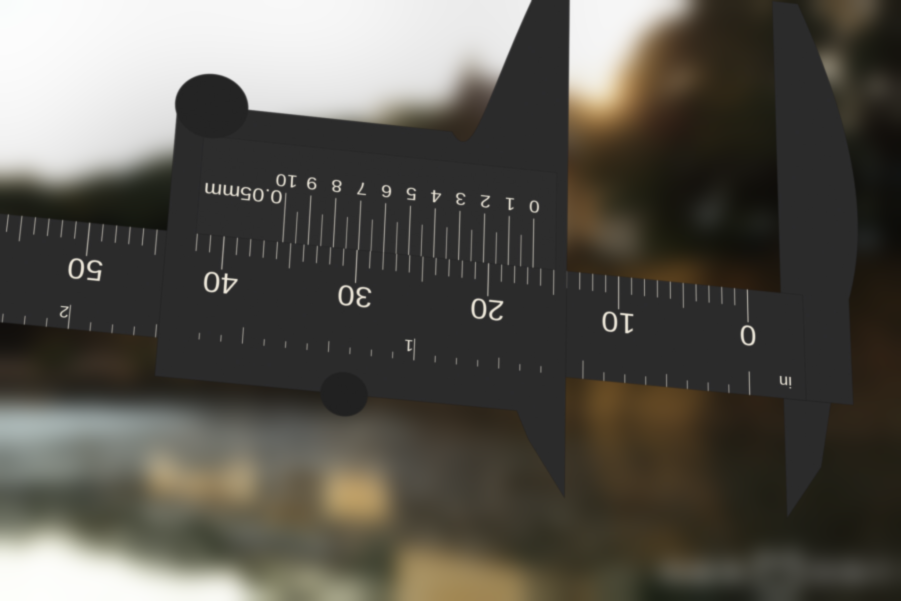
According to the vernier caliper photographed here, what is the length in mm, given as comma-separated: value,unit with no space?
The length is 16.6,mm
